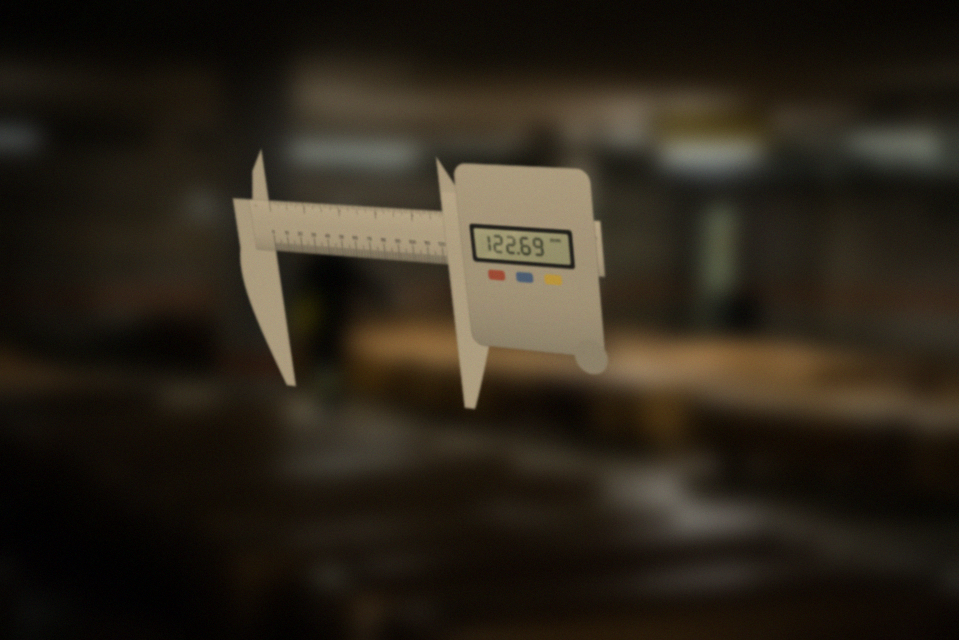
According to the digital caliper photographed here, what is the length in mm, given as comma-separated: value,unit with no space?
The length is 122.69,mm
